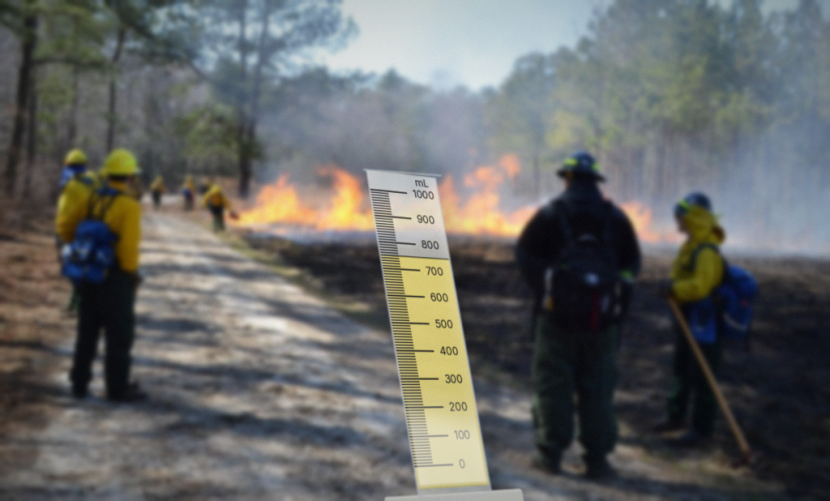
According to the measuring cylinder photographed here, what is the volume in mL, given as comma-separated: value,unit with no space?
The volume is 750,mL
